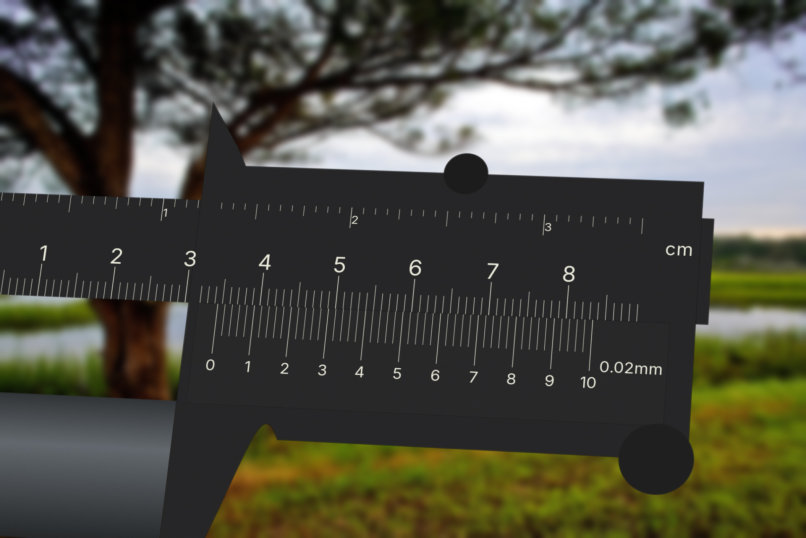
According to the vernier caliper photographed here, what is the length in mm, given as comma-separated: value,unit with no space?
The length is 34.4,mm
